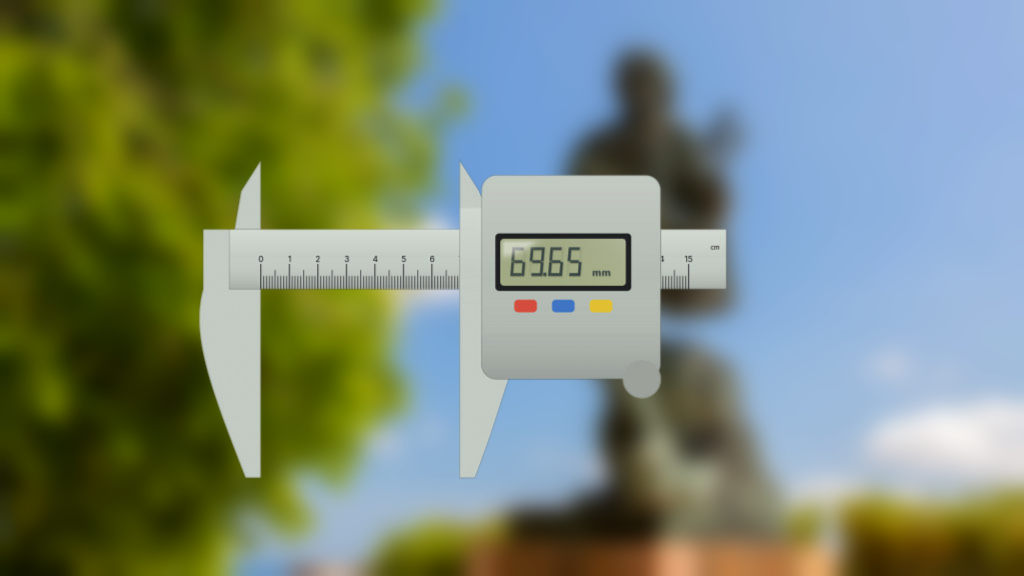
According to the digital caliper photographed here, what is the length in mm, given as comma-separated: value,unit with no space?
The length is 69.65,mm
